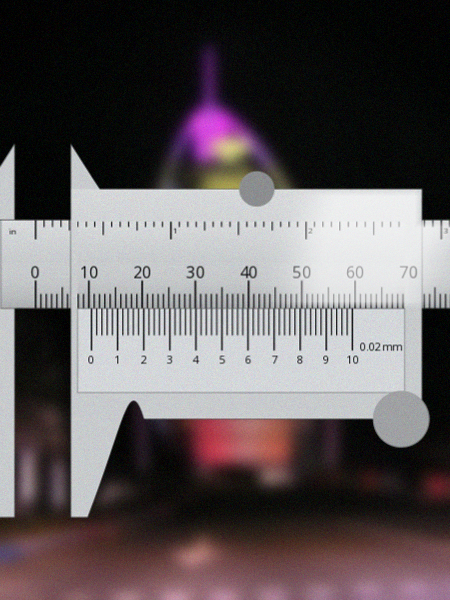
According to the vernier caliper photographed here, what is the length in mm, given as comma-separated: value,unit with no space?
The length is 10.5,mm
